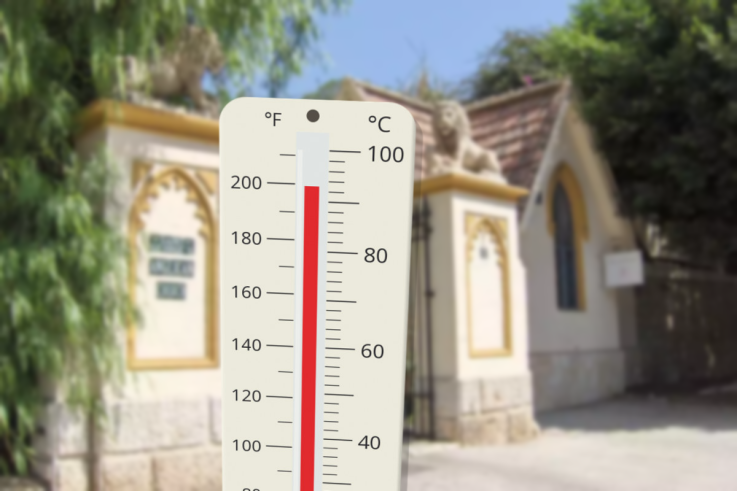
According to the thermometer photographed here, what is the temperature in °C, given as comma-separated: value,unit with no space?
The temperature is 93,°C
